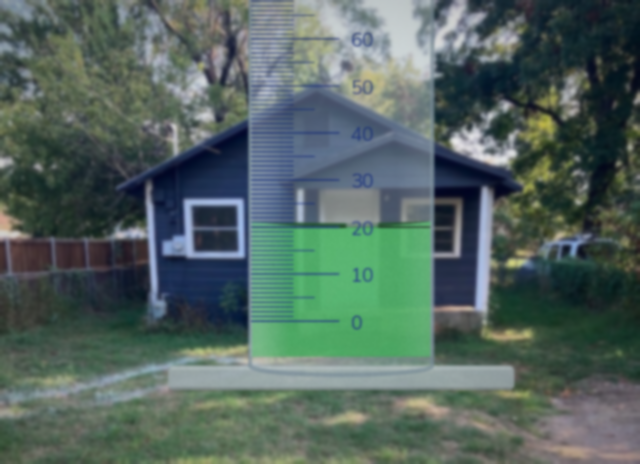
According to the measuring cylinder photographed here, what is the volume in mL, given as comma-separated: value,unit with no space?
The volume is 20,mL
